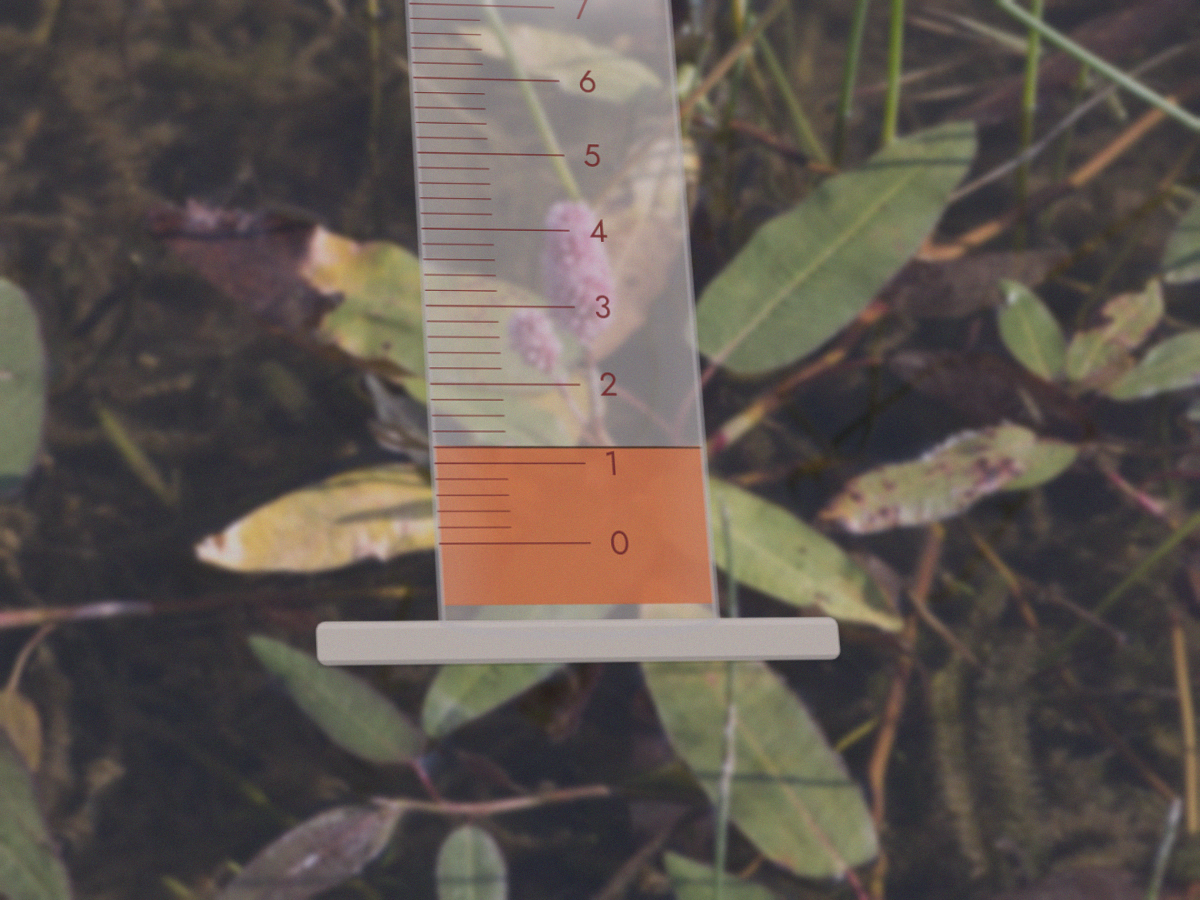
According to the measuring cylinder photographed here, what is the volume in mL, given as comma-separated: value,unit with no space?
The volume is 1.2,mL
